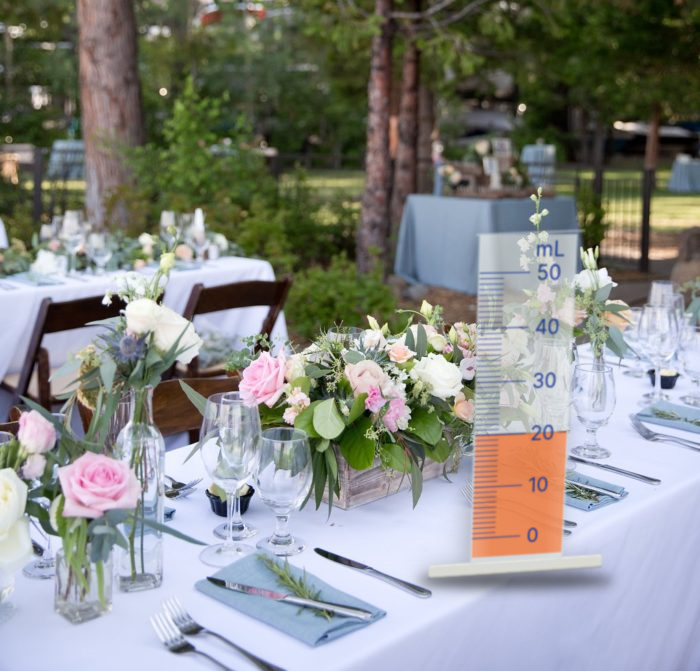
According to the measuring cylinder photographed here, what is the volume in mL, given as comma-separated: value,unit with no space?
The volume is 20,mL
